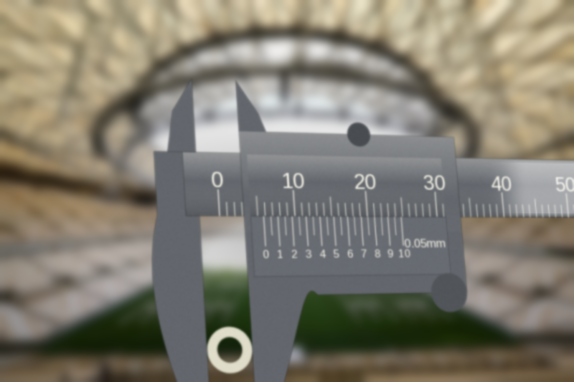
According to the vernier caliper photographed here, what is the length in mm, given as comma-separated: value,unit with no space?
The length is 5.8,mm
